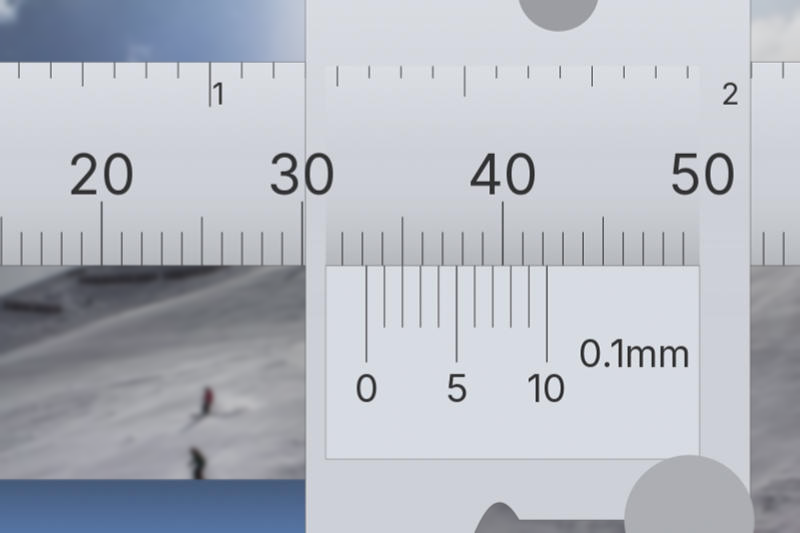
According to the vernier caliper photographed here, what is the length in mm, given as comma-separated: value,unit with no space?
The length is 33.2,mm
